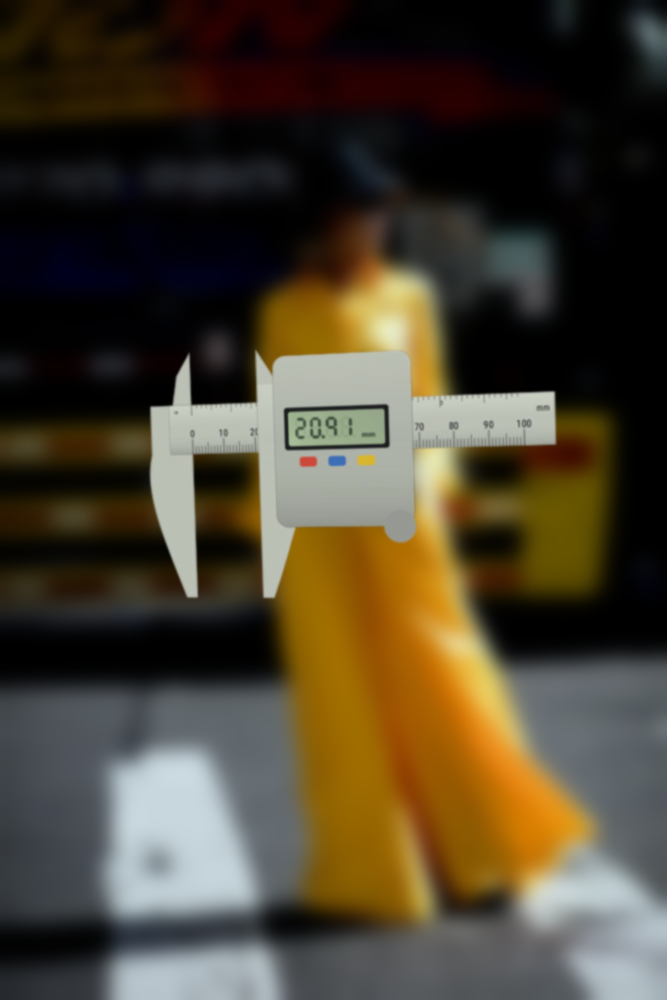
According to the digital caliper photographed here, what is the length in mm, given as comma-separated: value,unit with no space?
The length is 20.91,mm
